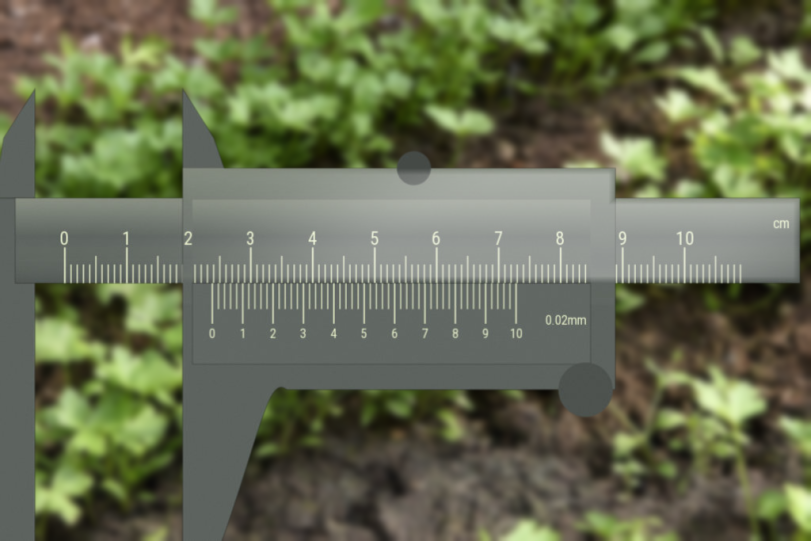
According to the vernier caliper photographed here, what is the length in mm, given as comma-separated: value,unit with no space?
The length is 23.8,mm
